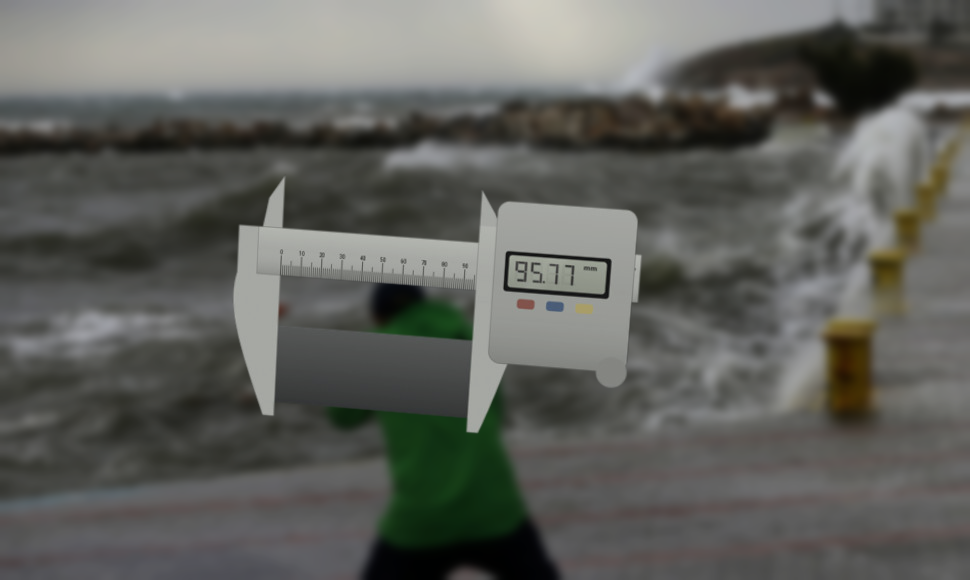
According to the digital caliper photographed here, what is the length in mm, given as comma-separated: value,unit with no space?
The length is 95.77,mm
